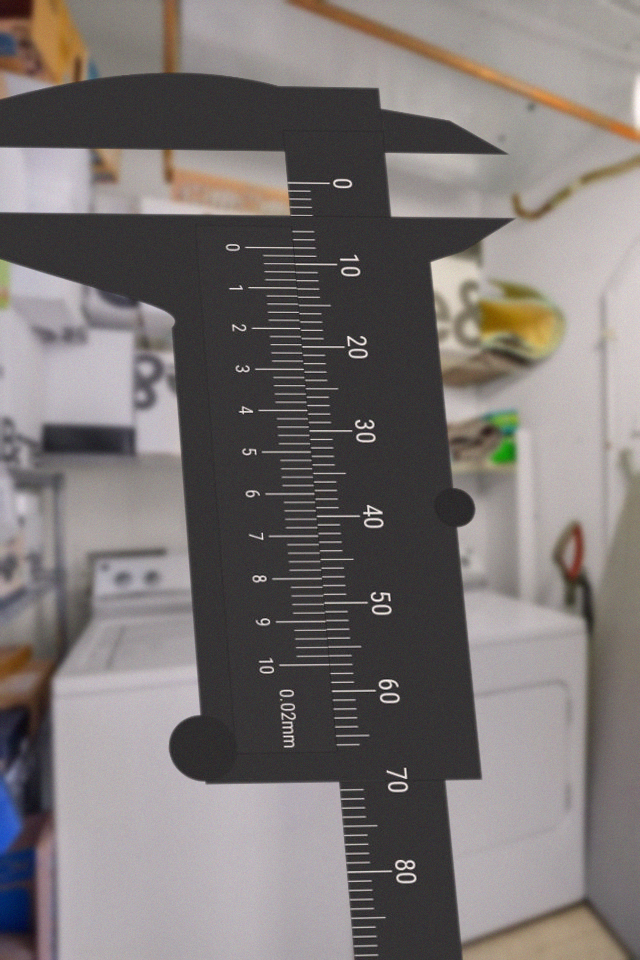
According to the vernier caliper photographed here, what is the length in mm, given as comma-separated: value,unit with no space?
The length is 8.0,mm
